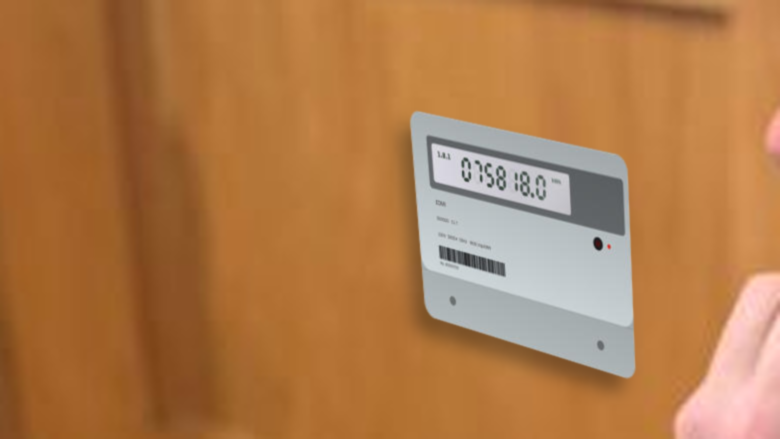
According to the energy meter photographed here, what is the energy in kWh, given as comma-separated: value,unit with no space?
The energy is 75818.0,kWh
